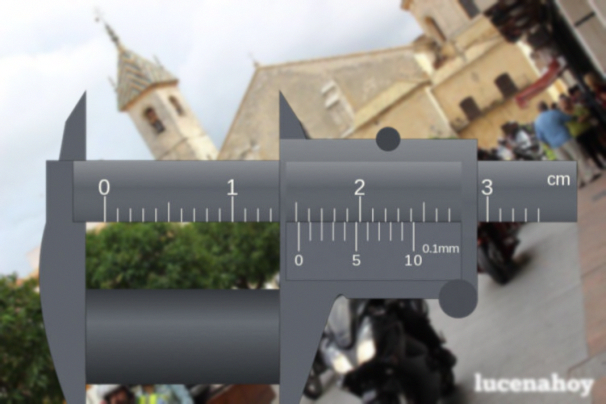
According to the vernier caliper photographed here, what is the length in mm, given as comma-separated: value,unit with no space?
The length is 15.2,mm
